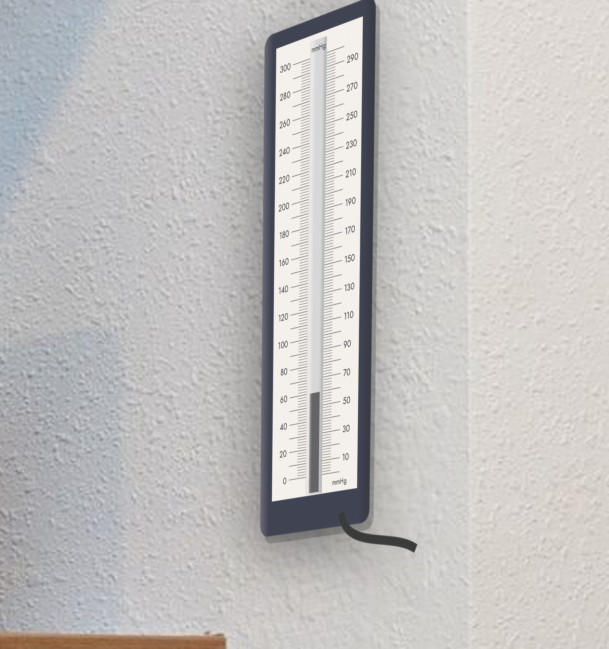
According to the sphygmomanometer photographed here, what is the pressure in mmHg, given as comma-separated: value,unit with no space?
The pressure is 60,mmHg
